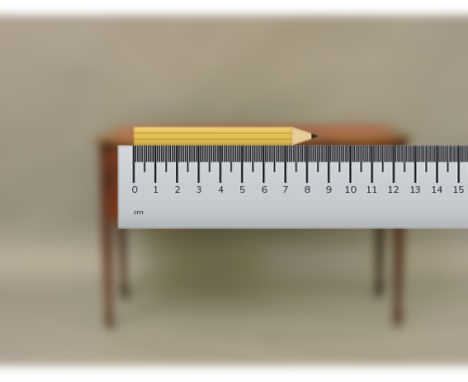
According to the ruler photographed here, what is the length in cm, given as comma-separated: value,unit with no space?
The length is 8.5,cm
